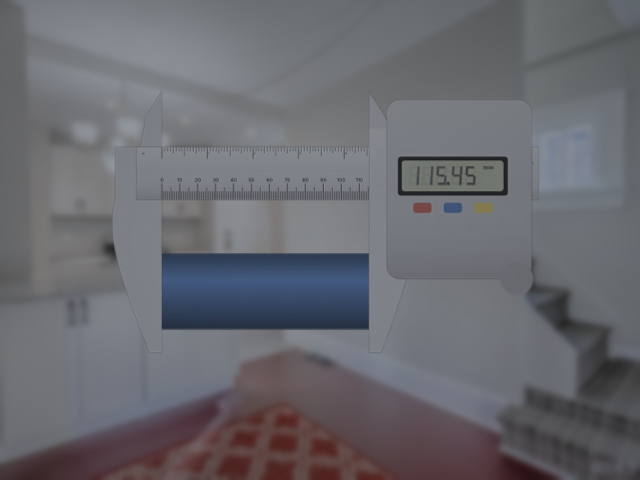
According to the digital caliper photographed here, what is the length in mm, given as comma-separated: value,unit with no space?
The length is 115.45,mm
